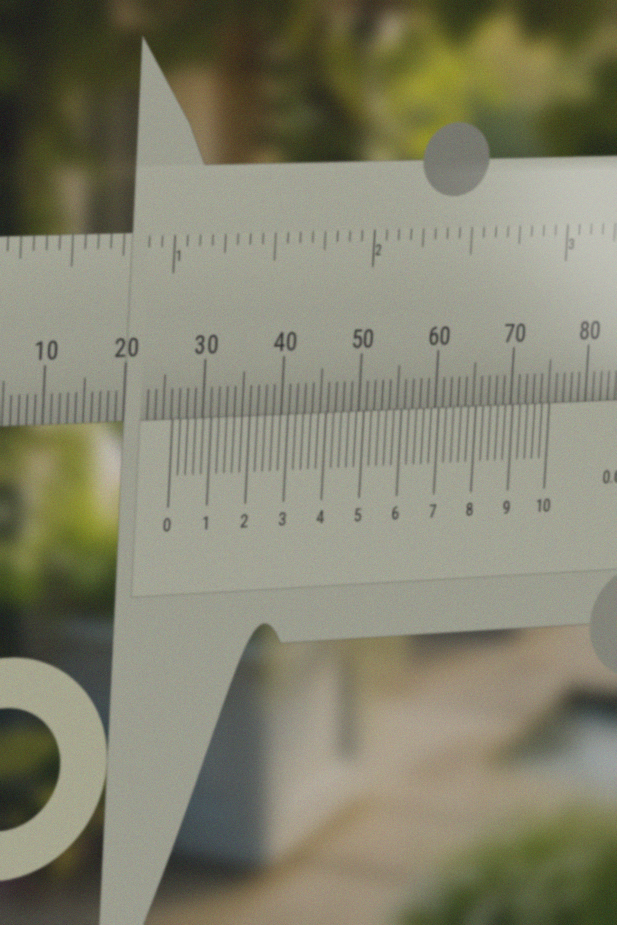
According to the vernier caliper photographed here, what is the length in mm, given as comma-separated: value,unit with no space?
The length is 26.2,mm
